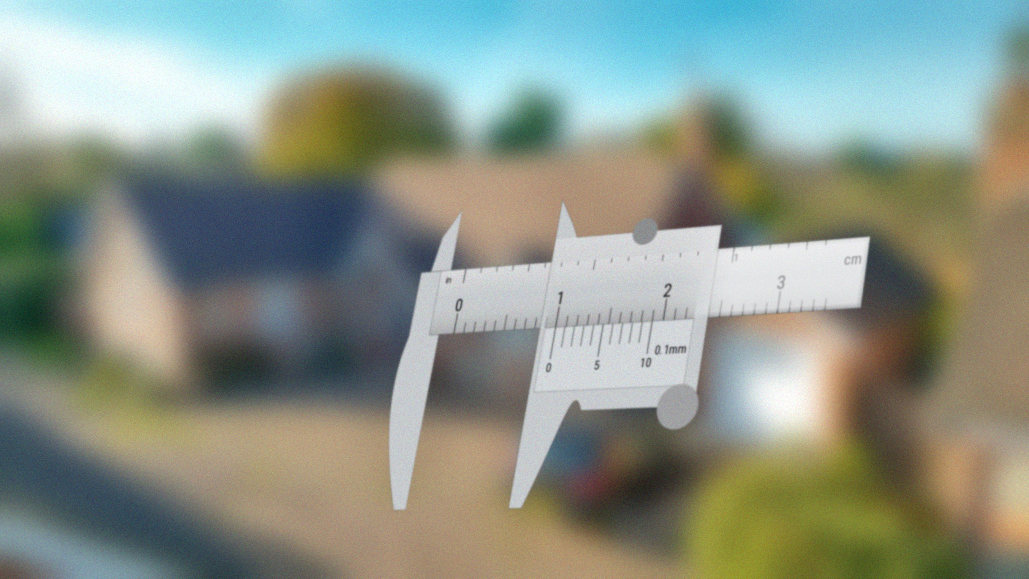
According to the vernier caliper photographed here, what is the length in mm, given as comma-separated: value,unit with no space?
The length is 10.0,mm
